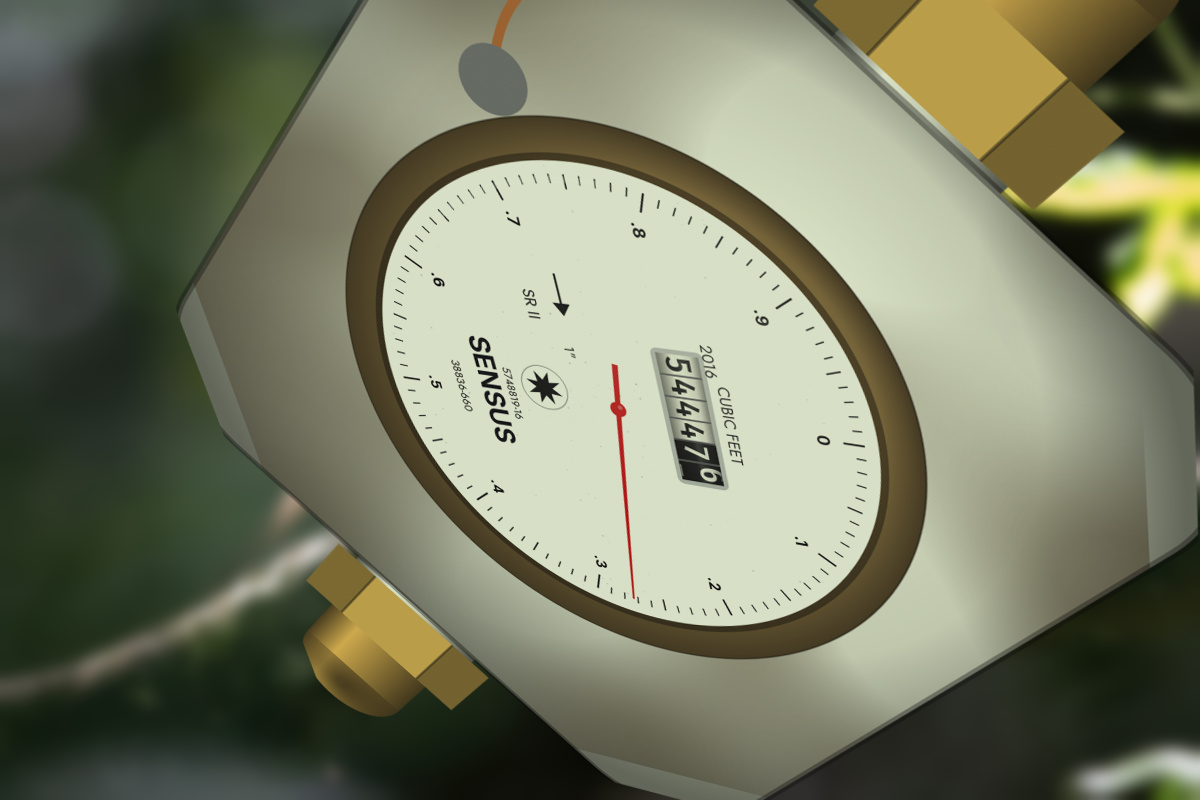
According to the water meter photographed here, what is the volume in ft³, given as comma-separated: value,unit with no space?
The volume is 544476.27,ft³
